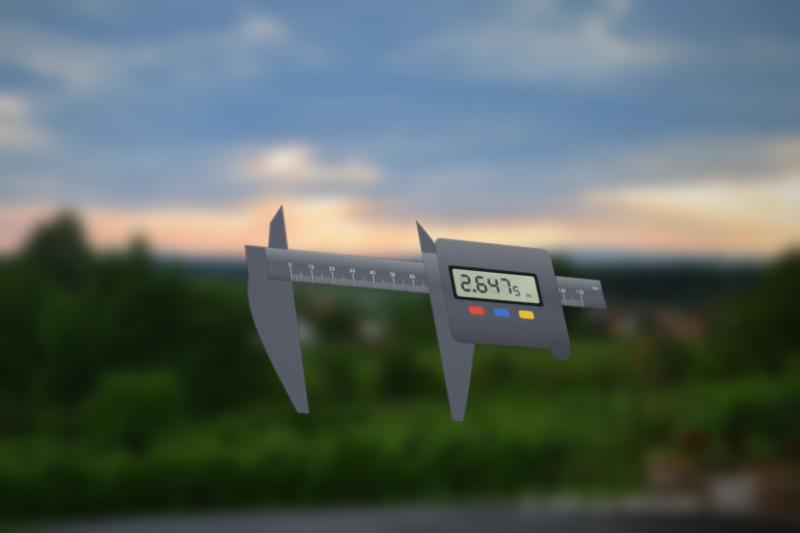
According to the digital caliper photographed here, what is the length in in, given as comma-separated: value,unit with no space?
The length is 2.6475,in
